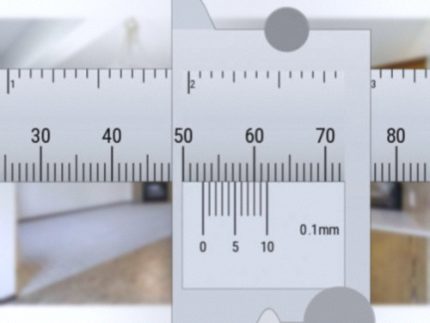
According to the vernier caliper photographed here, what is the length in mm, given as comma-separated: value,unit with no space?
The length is 52.8,mm
